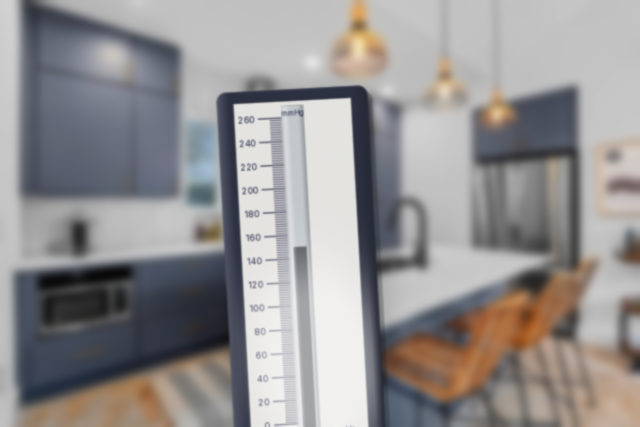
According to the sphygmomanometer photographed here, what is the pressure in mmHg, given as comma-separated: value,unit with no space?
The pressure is 150,mmHg
